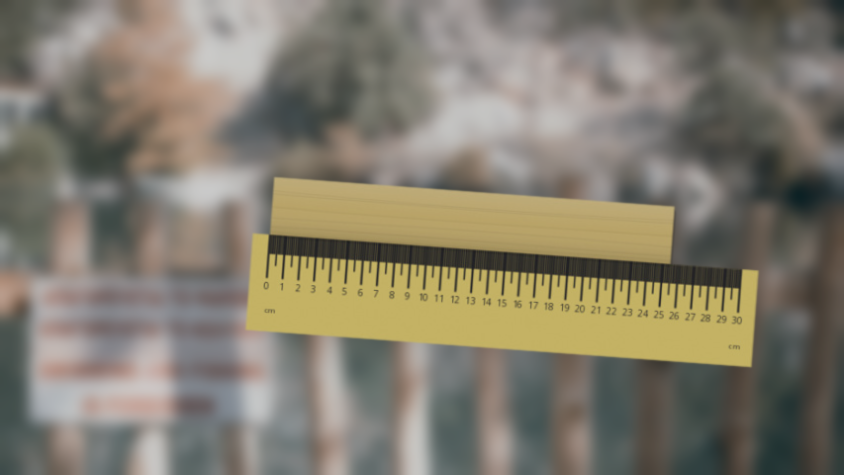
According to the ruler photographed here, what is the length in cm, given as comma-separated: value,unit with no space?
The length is 25.5,cm
